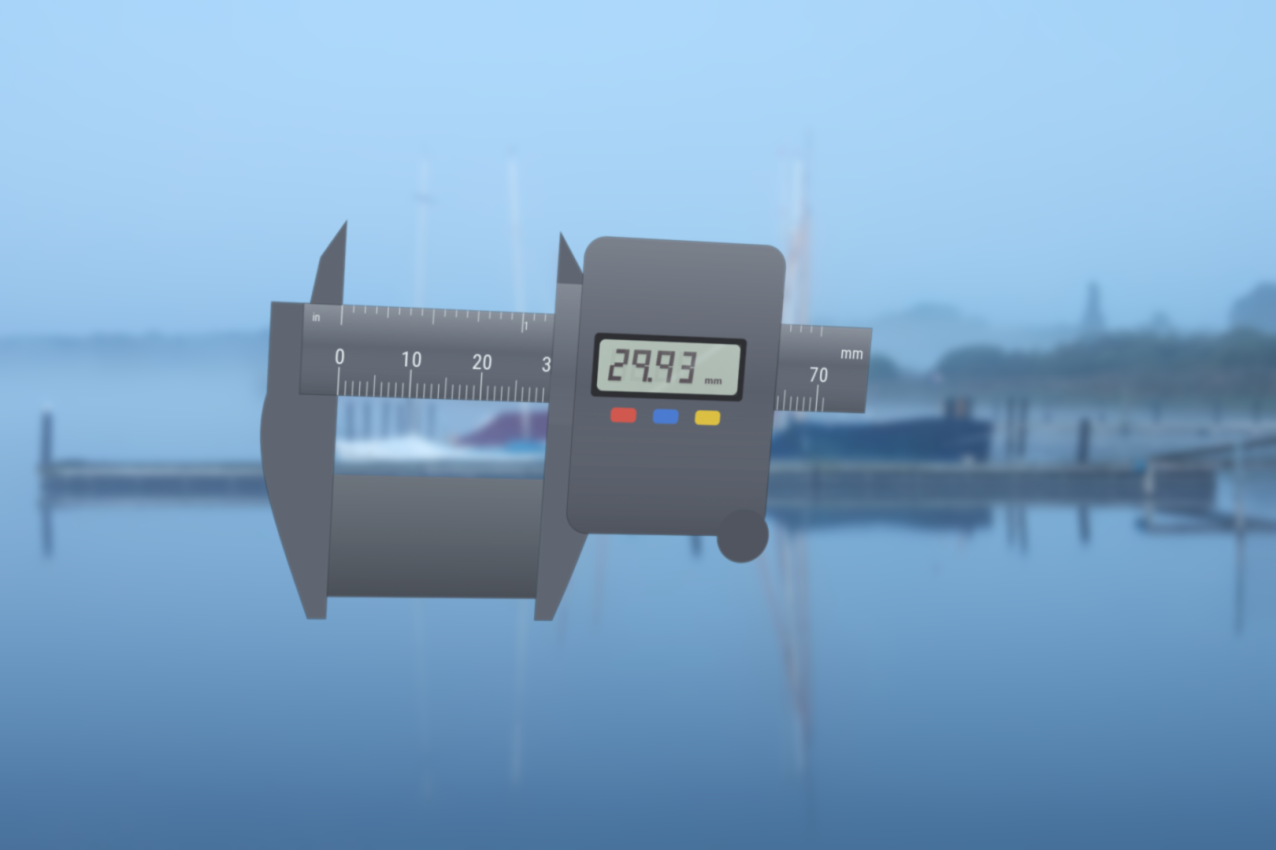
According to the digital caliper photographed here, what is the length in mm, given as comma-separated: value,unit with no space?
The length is 29.93,mm
